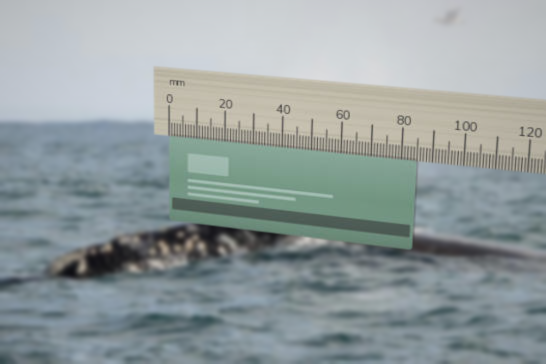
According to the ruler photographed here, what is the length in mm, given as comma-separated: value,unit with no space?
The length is 85,mm
